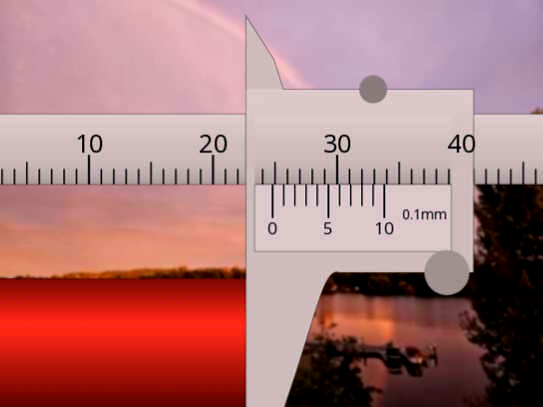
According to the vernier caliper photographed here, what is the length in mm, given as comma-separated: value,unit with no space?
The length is 24.8,mm
